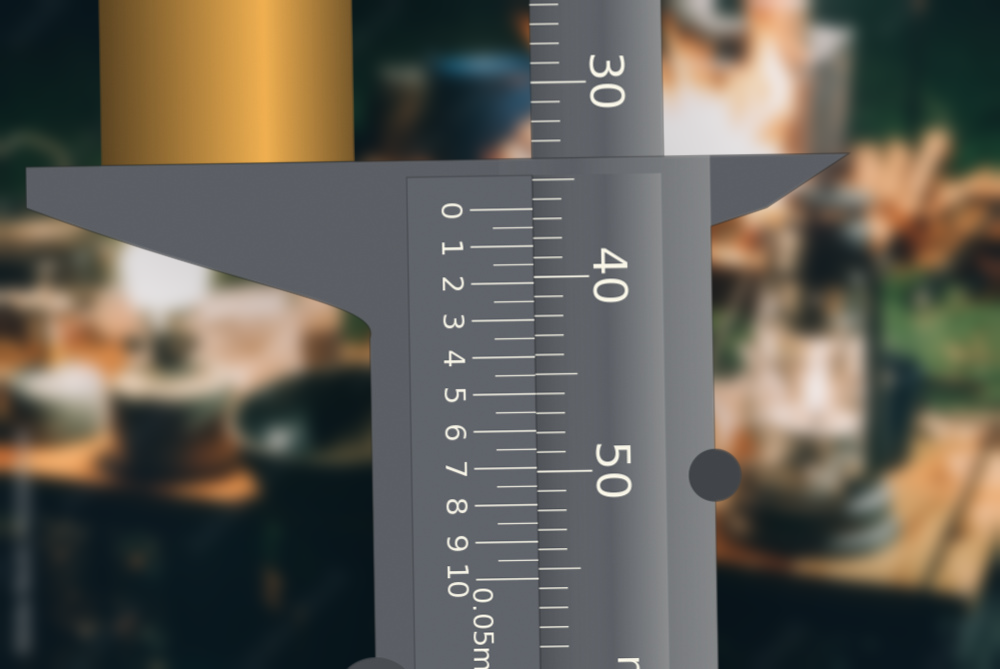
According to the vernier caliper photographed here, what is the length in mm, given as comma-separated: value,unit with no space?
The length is 36.5,mm
